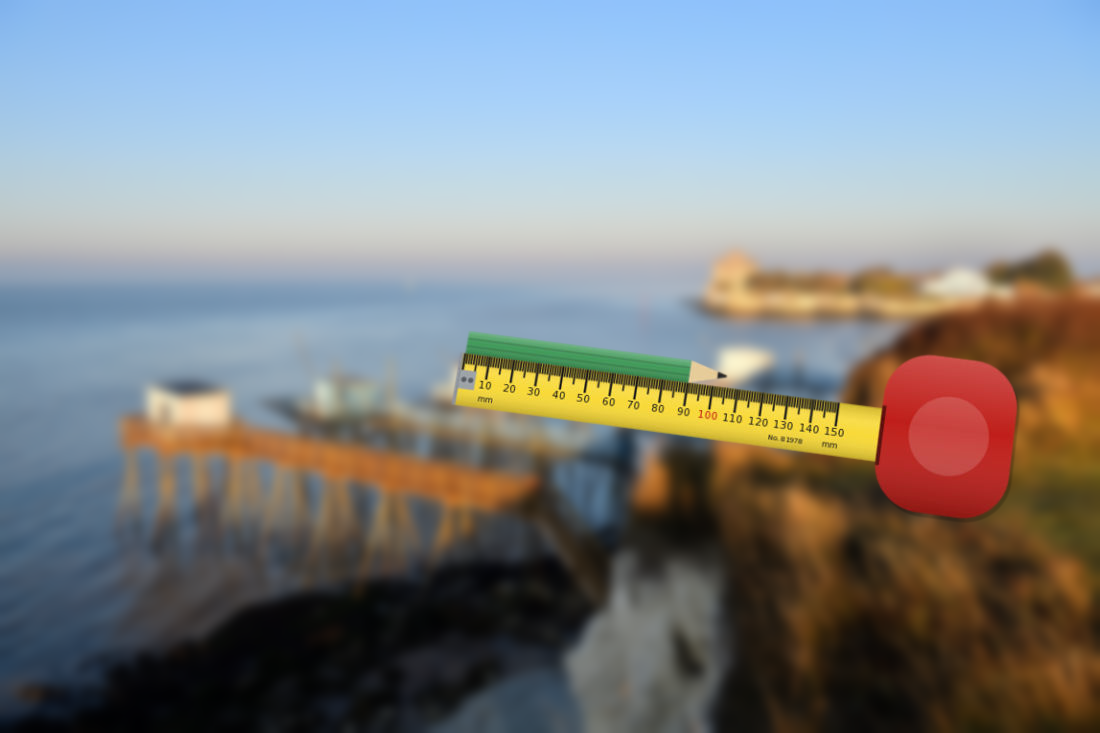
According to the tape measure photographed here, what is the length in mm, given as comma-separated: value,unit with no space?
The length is 105,mm
